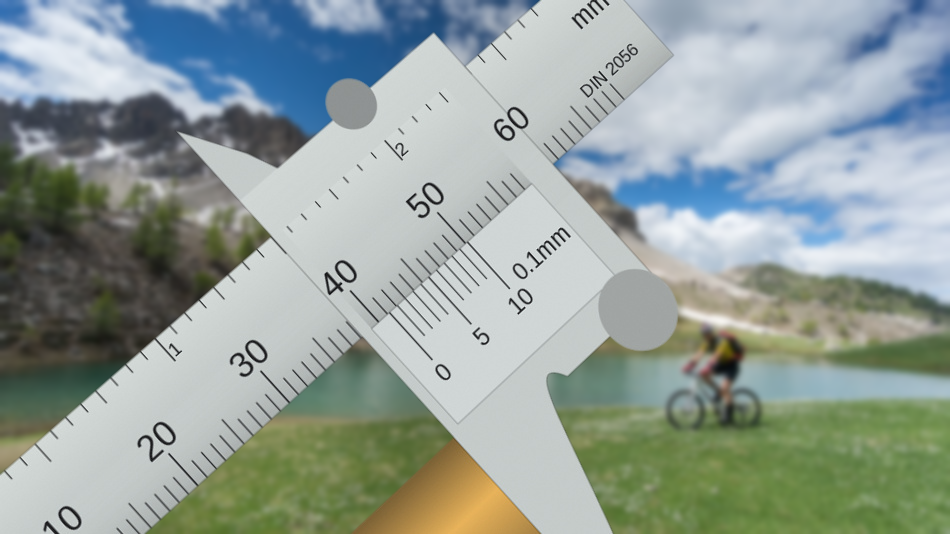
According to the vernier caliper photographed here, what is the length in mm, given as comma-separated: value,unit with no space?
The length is 41.2,mm
